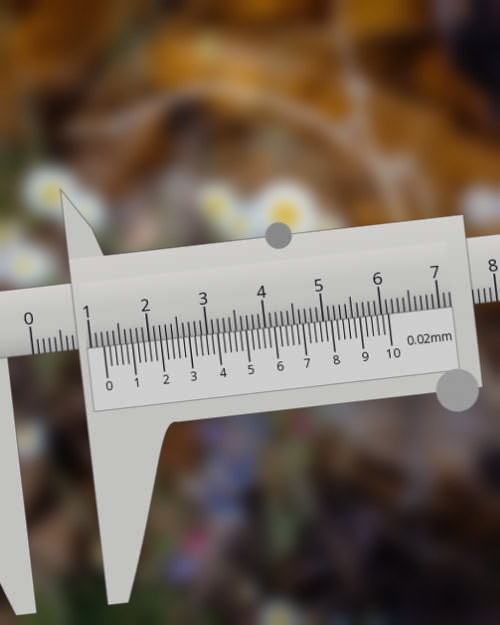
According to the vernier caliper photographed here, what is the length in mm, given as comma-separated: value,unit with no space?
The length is 12.2,mm
